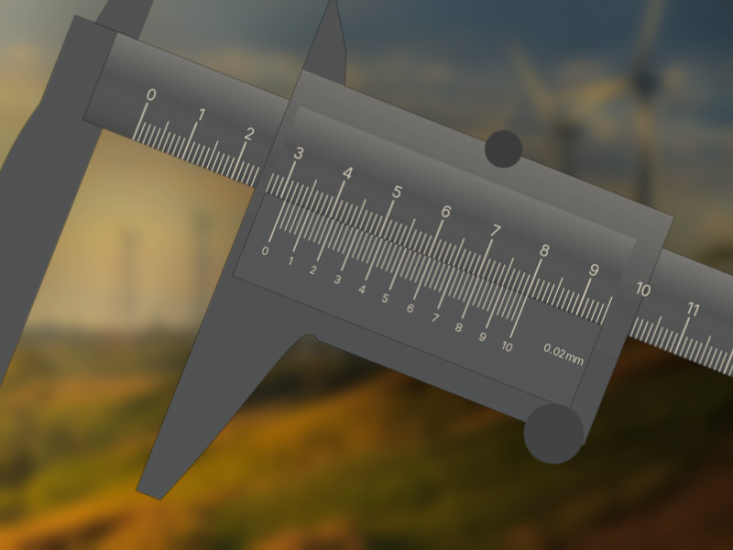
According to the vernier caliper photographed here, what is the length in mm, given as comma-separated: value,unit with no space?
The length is 31.0,mm
